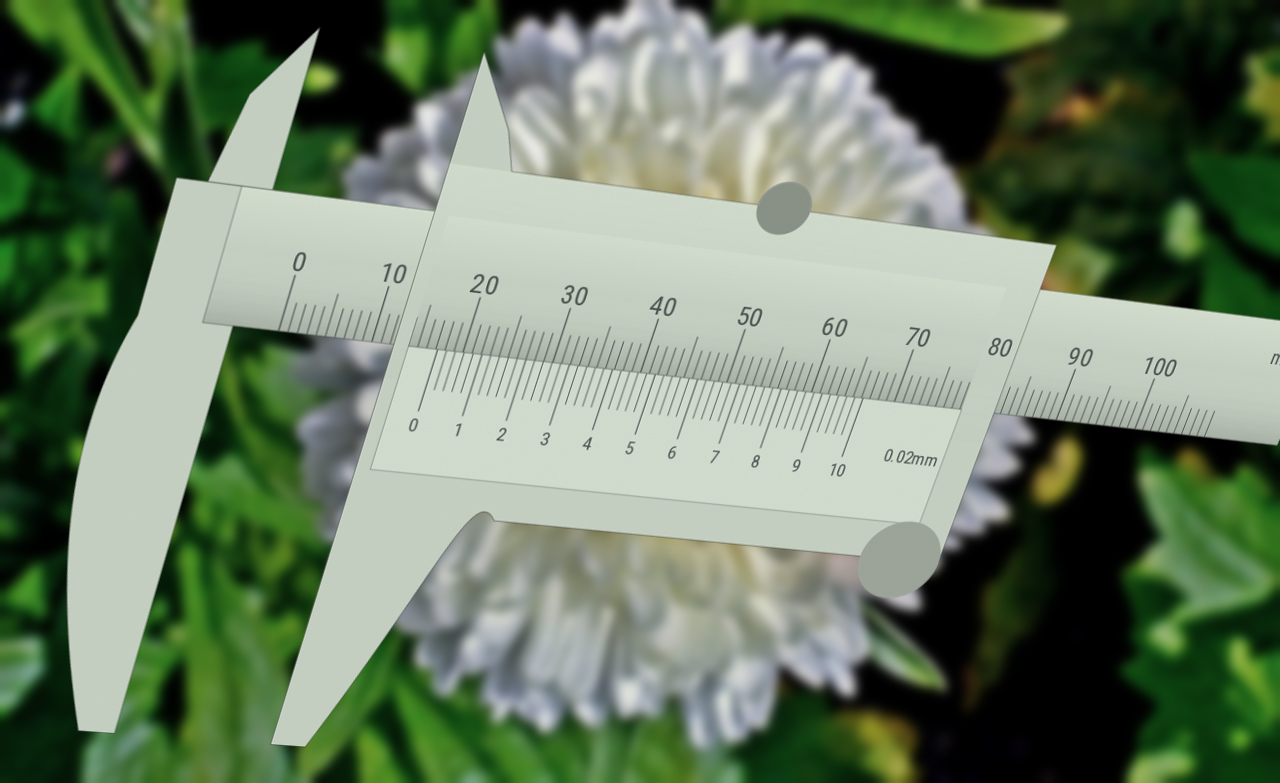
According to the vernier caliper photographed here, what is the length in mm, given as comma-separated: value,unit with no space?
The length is 17.2,mm
